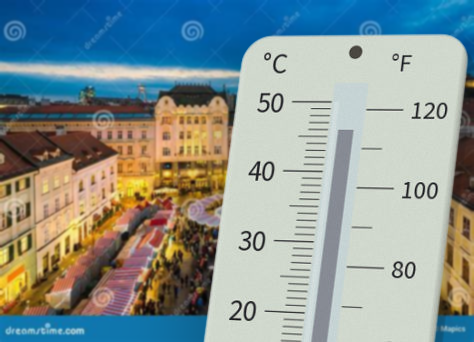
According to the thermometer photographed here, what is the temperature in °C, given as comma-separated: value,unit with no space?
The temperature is 46,°C
